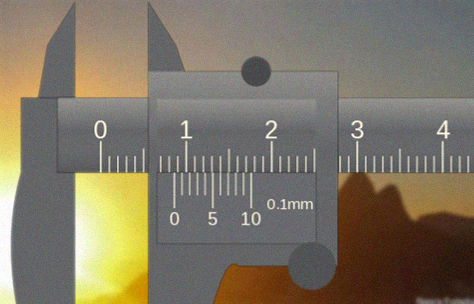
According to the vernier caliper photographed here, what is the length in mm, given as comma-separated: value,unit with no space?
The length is 8.6,mm
